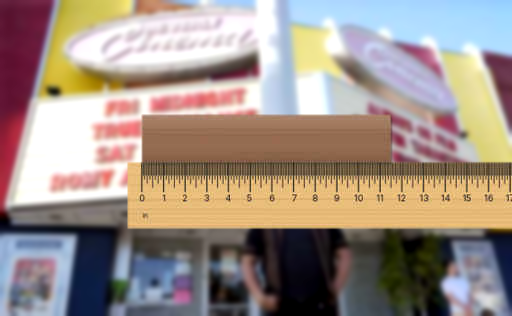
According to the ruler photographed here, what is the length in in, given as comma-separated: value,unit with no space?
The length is 11.5,in
